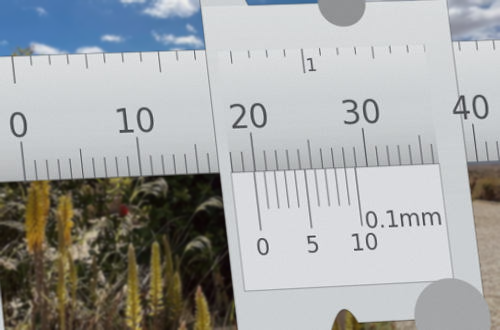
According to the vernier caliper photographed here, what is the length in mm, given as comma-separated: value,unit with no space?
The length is 19.9,mm
